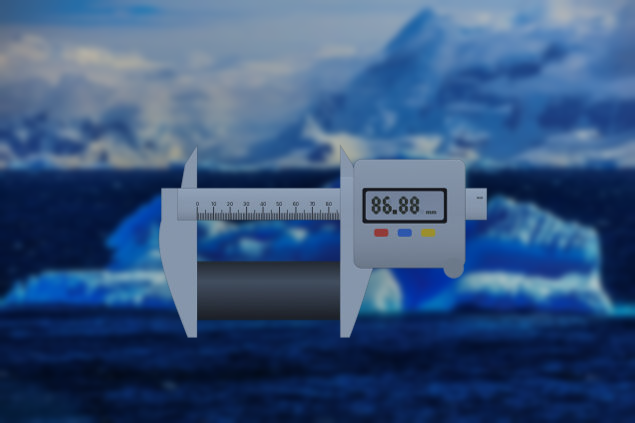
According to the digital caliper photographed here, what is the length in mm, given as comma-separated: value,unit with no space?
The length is 86.88,mm
